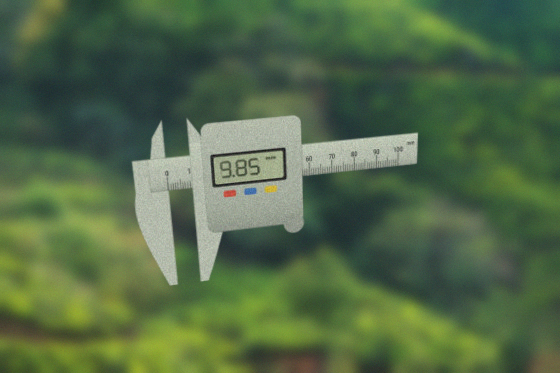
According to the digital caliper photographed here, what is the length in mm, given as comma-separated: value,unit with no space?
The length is 9.85,mm
